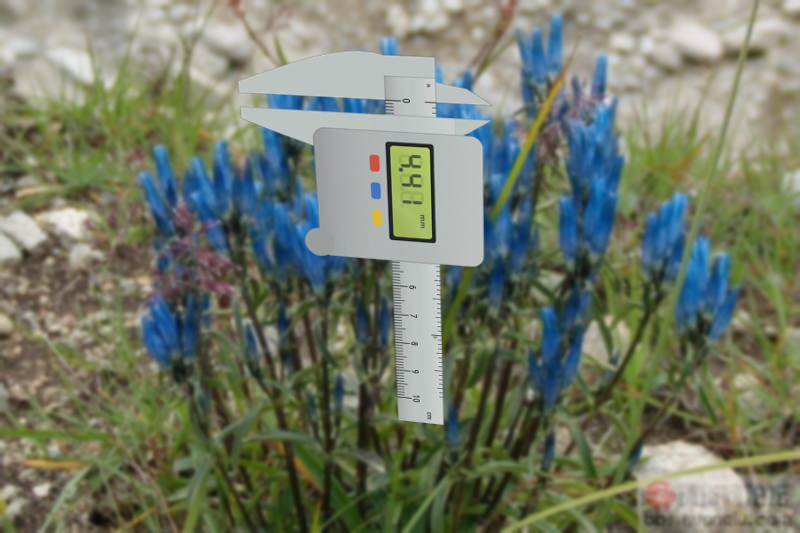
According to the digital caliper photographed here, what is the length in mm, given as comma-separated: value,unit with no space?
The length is 4.41,mm
